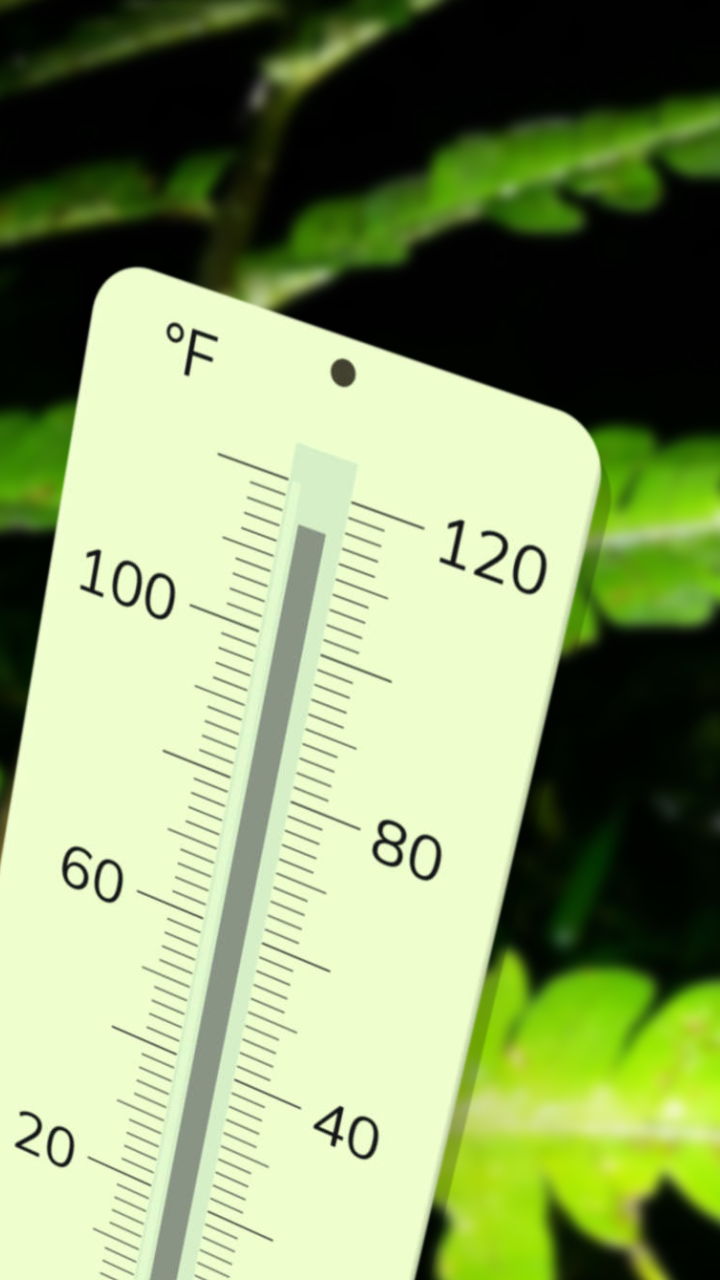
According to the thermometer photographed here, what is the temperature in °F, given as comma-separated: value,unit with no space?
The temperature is 115,°F
